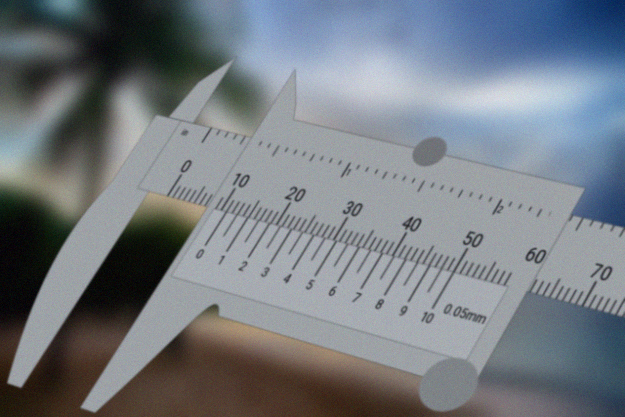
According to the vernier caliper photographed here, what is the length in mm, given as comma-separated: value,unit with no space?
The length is 11.0,mm
